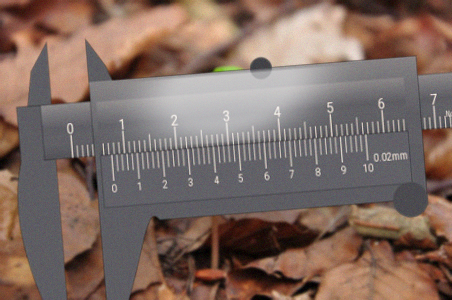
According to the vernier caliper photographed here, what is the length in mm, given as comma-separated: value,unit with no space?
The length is 7.5,mm
